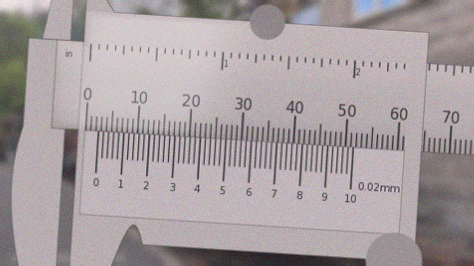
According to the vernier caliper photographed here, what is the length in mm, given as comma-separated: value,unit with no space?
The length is 2.5,mm
